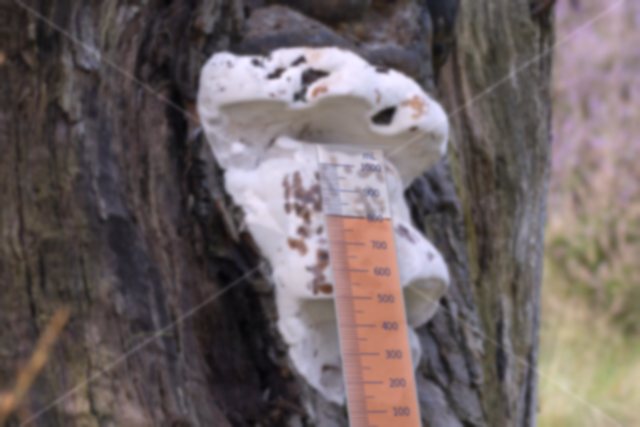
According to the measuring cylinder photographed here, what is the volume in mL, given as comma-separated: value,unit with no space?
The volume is 800,mL
